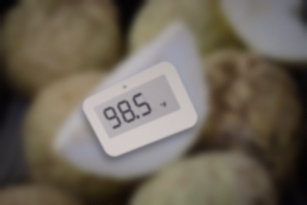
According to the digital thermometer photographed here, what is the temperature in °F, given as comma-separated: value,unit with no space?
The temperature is 98.5,°F
